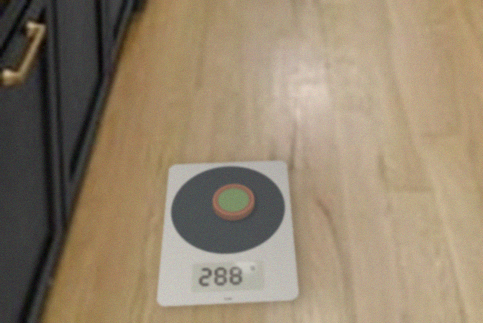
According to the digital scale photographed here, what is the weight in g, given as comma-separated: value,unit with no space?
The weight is 288,g
